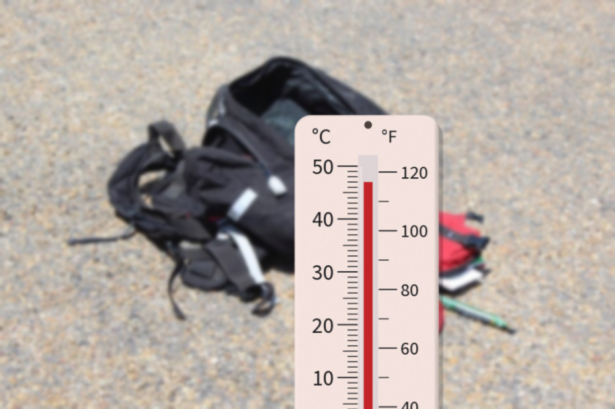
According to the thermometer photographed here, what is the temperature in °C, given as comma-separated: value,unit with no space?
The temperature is 47,°C
